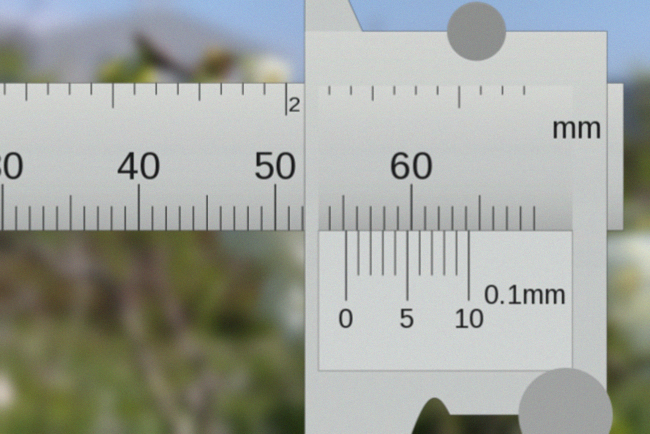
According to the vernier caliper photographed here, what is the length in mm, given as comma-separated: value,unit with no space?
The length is 55.2,mm
